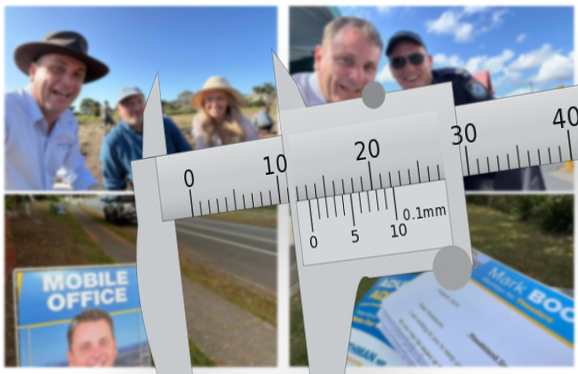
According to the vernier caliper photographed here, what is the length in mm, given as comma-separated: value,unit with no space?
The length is 13.2,mm
